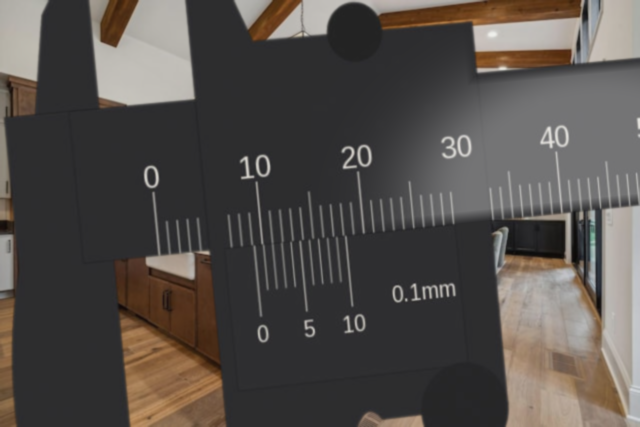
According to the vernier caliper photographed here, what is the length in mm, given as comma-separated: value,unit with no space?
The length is 9.2,mm
